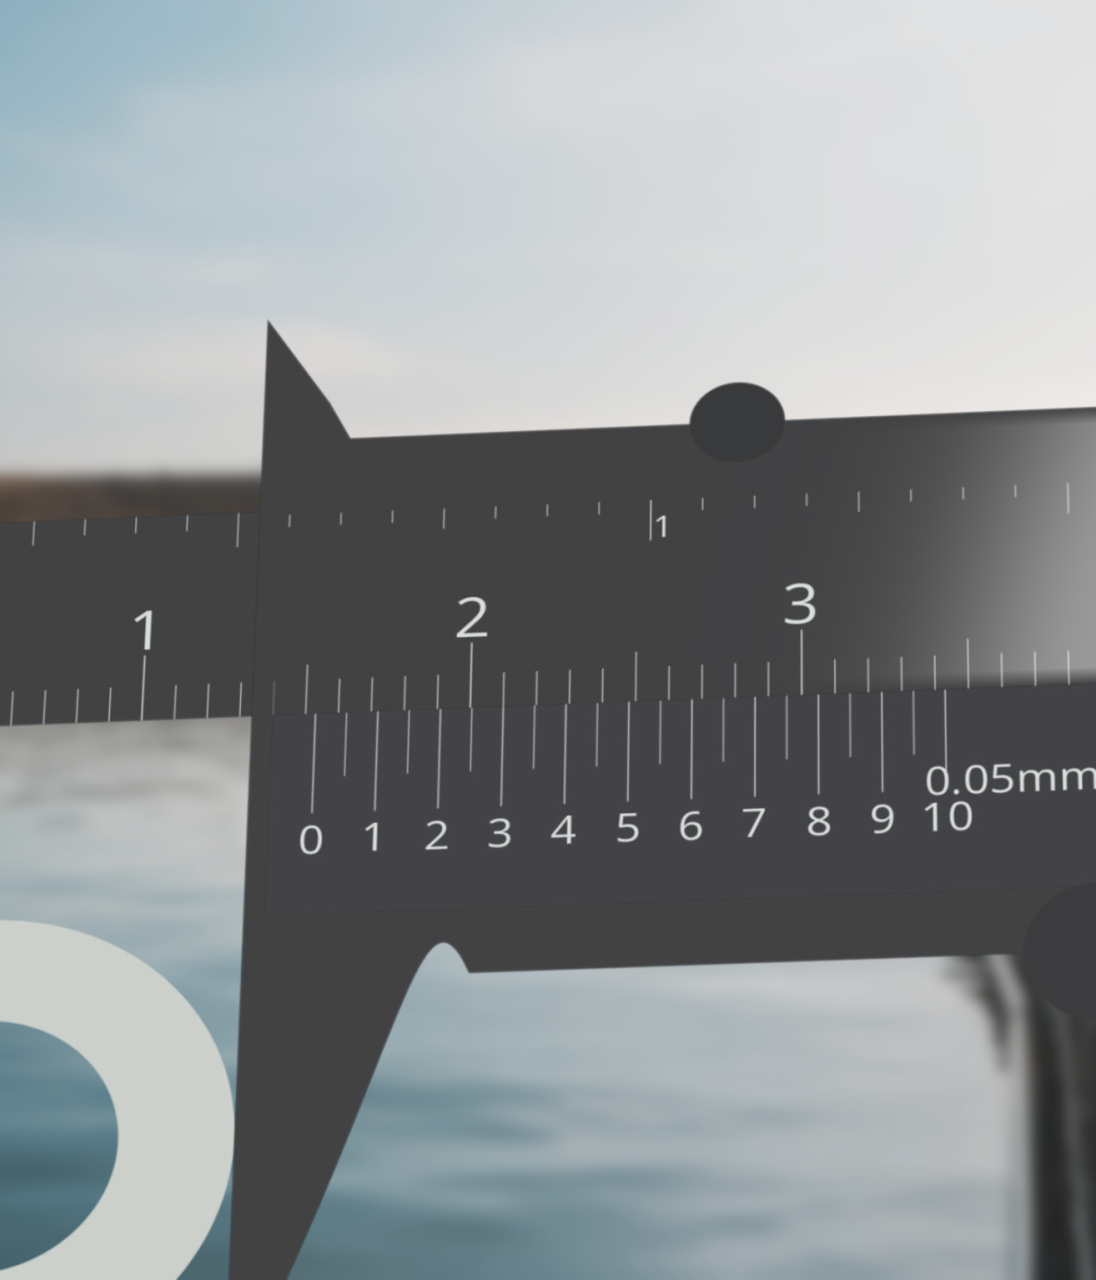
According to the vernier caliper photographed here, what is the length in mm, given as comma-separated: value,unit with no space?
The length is 15.30,mm
